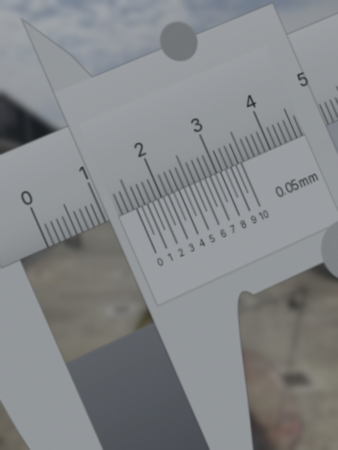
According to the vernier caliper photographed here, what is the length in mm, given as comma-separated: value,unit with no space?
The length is 15.5,mm
